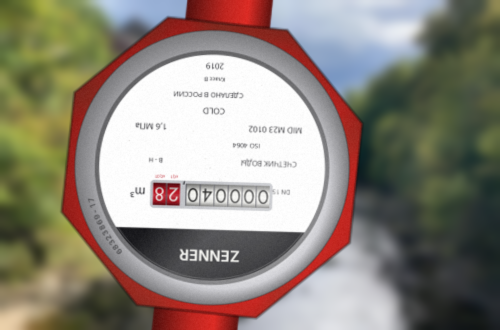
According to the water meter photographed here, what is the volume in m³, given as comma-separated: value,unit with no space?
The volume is 40.28,m³
